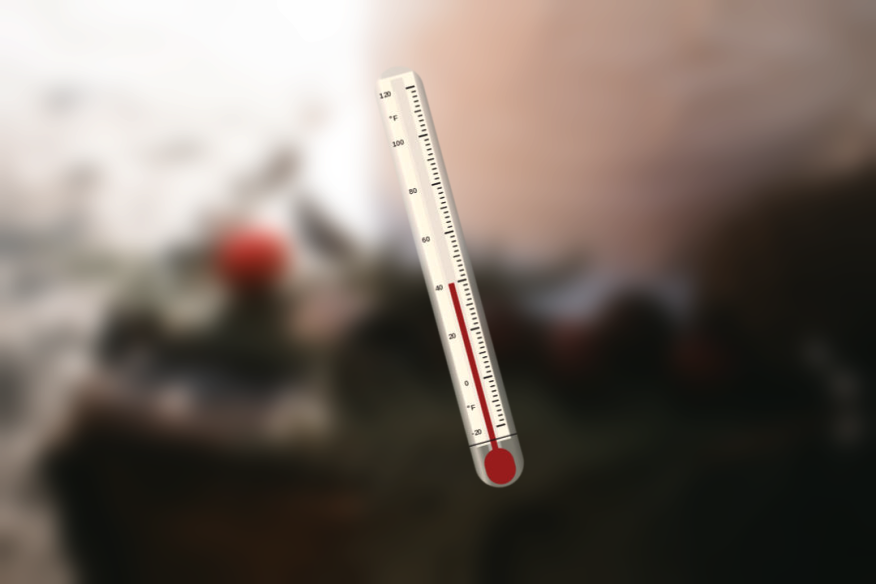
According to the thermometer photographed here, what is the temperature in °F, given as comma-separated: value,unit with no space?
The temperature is 40,°F
